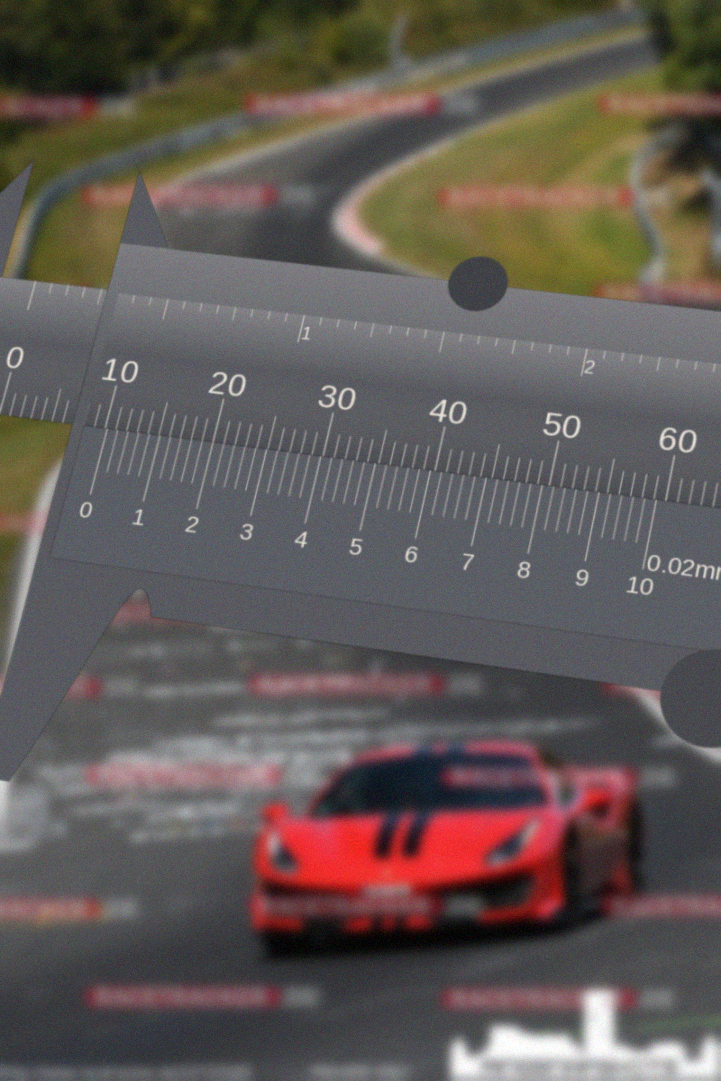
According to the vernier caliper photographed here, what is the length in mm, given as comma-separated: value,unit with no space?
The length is 10.2,mm
